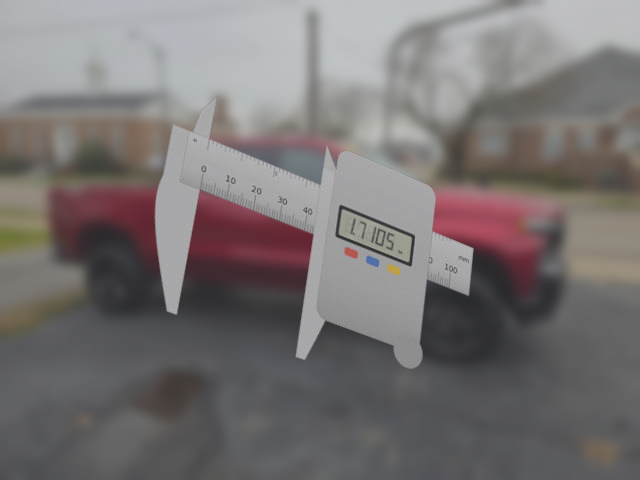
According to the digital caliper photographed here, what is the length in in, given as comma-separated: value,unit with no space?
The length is 1.7105,in
